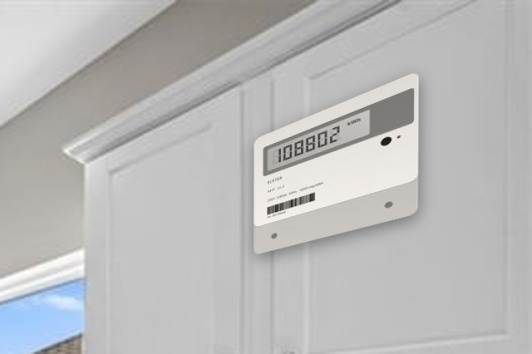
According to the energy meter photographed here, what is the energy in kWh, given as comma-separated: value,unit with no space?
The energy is 108802,kWh
